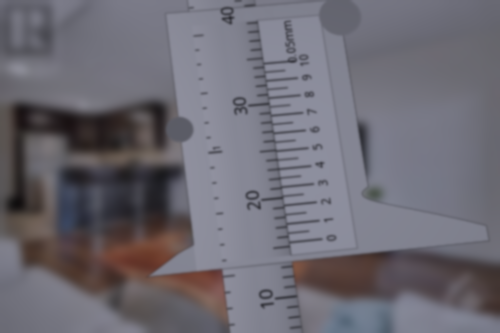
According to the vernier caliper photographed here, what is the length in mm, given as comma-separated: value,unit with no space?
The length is 15.4,mm
